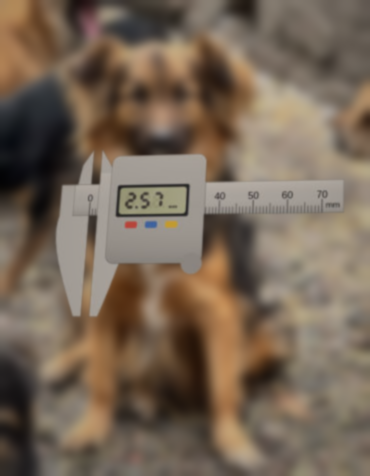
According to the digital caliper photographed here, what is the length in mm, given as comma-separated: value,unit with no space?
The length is 2.57,mm
